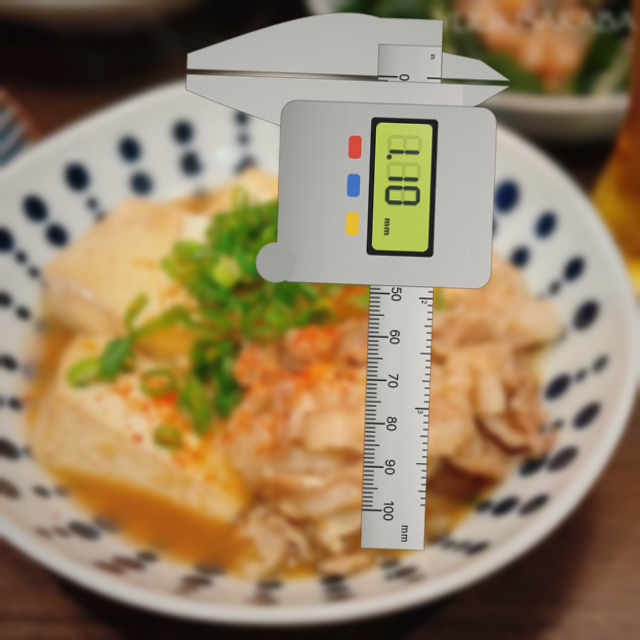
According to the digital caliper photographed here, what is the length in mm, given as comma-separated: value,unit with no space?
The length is 1.10,mm
